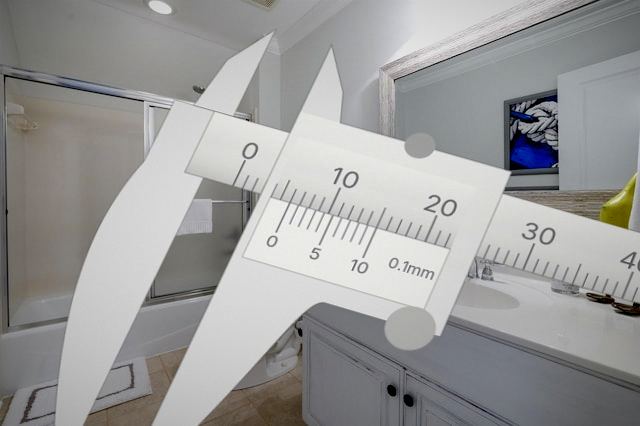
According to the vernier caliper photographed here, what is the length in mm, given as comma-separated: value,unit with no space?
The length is 6.0,mm
